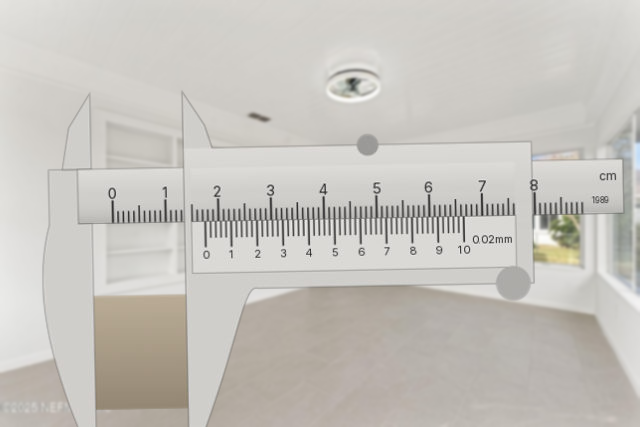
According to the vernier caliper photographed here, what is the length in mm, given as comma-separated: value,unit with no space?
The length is 17.5,mm
